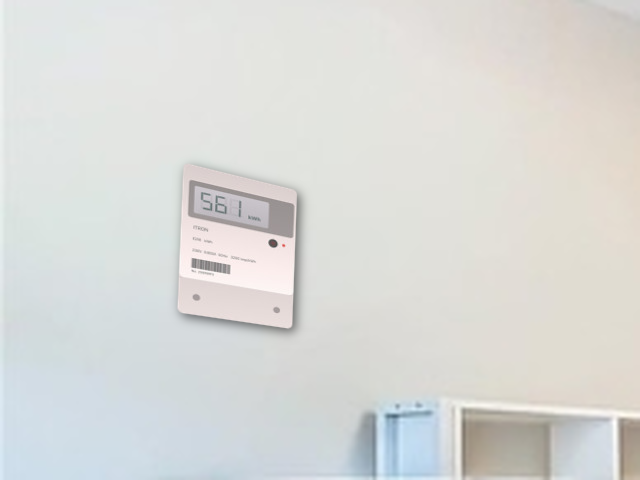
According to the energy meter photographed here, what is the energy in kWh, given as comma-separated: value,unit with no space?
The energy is 561,kWh
